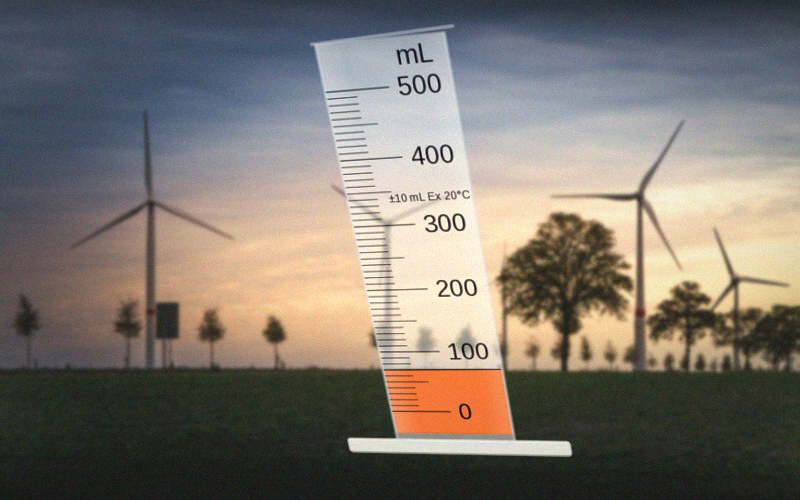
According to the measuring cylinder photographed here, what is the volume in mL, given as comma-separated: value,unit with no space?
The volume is 70,mL
